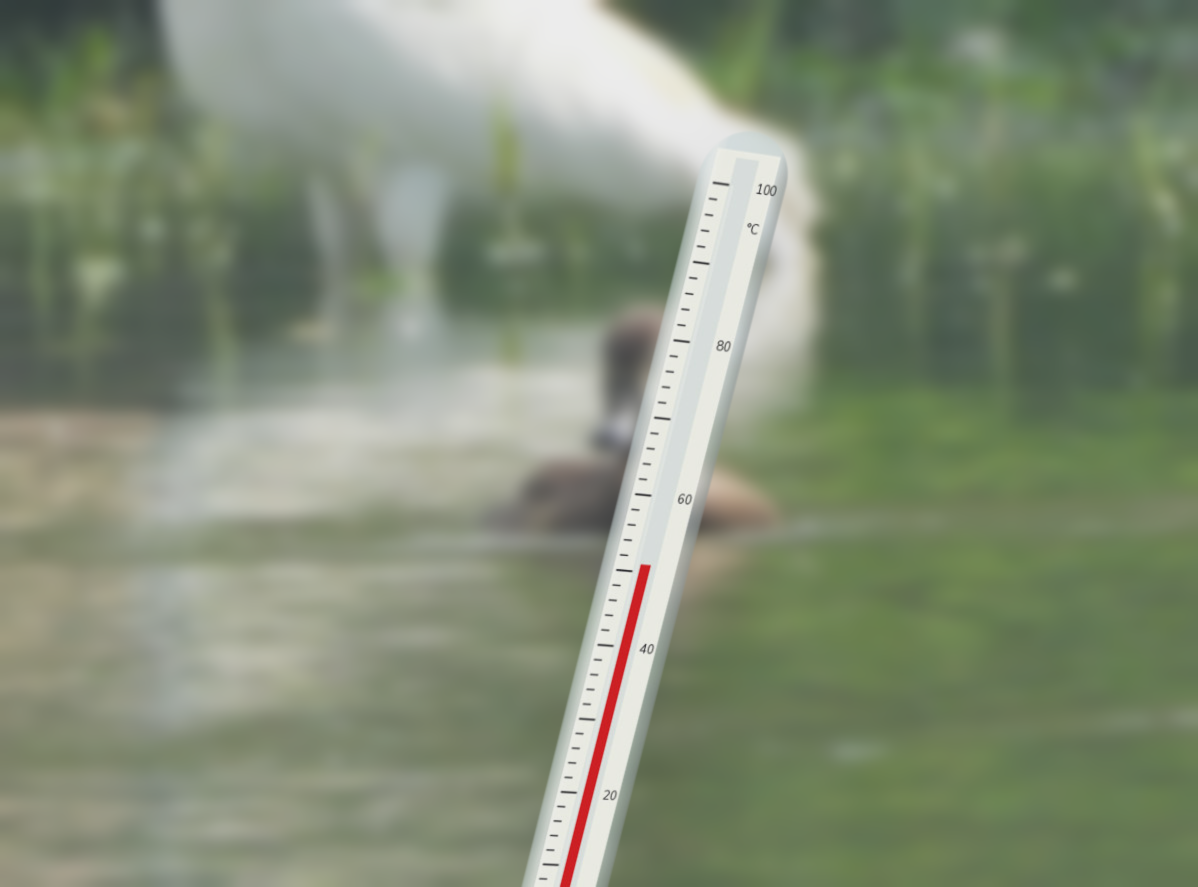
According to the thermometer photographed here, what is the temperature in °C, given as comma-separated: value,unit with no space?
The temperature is 51,°C
